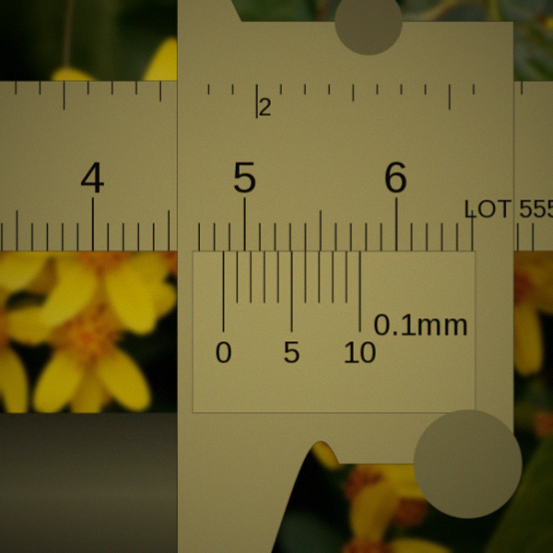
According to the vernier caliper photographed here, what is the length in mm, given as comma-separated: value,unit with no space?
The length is 48.6,mm
